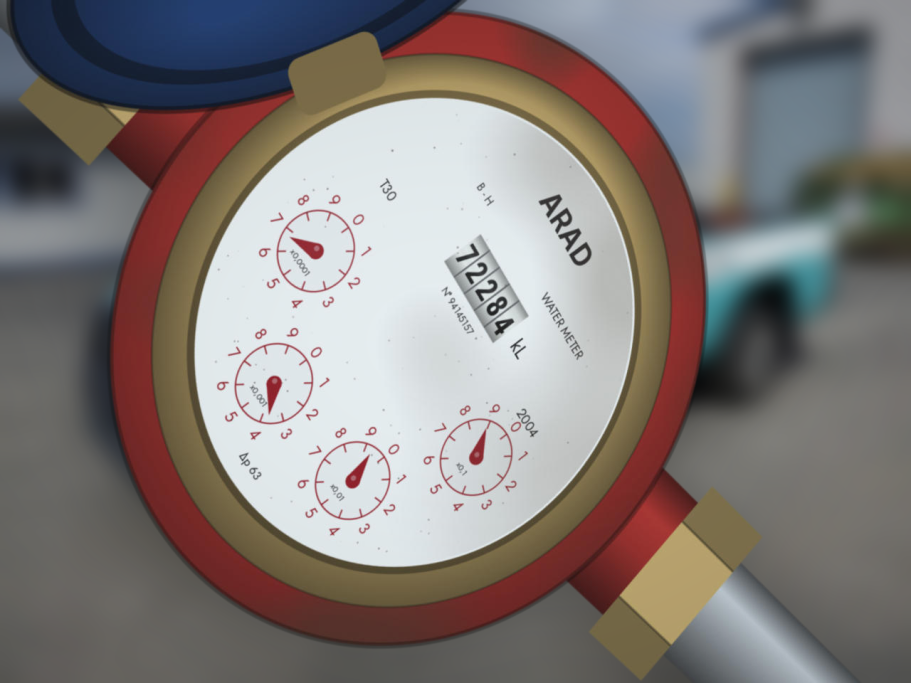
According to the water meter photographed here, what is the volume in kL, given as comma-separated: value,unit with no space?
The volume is 72283.8936,kL
